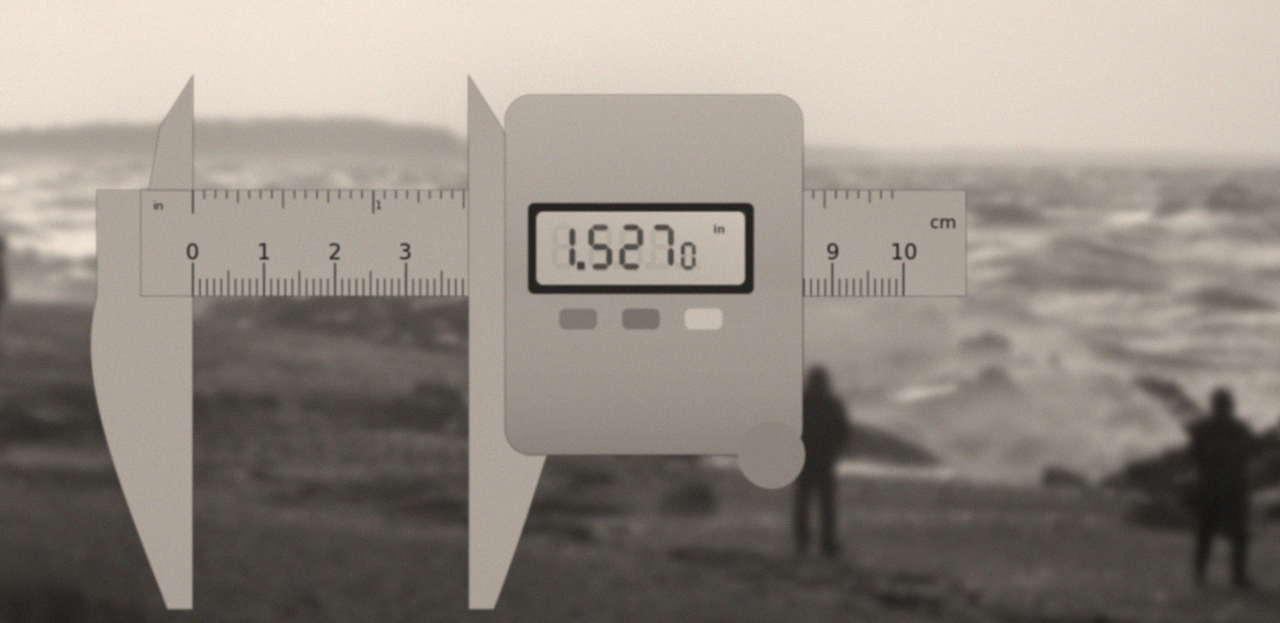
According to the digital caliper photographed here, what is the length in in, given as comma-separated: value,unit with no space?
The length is 1.5270,in
